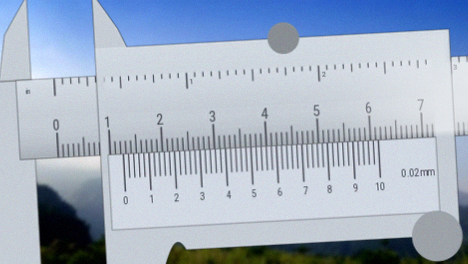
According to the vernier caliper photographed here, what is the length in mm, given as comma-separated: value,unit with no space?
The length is 12.5,mm
